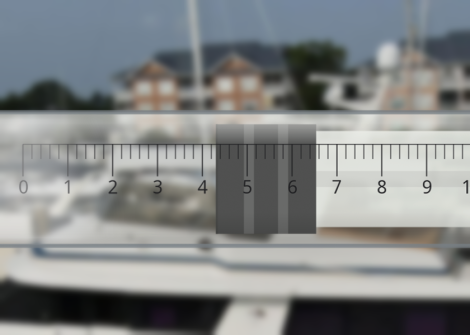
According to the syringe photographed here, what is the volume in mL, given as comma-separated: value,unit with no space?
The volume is 4.3,mL
